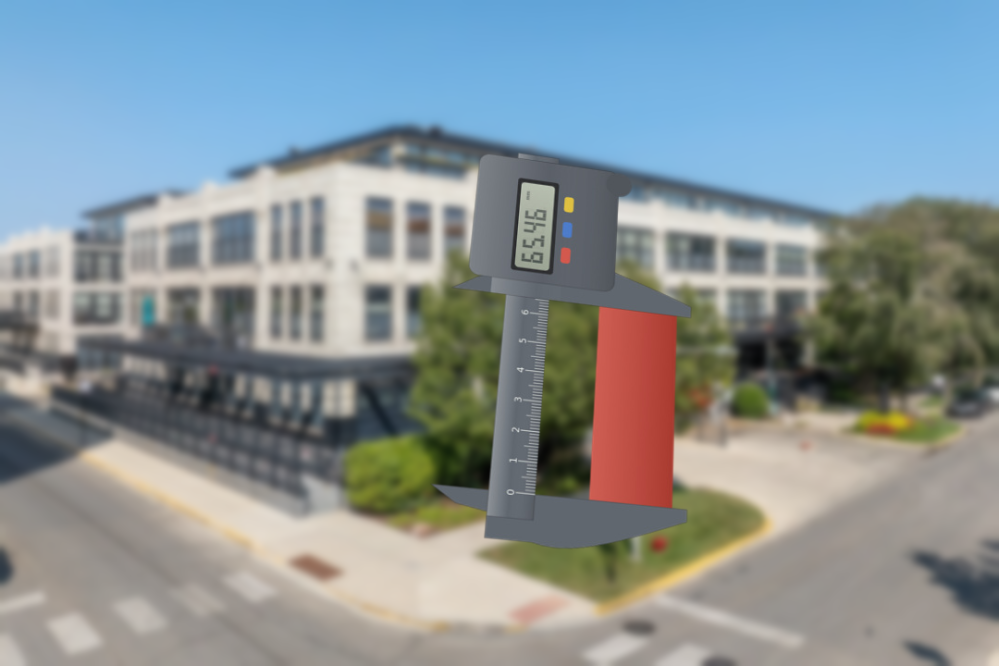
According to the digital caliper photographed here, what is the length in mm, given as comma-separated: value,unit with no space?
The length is 65.46,mm
